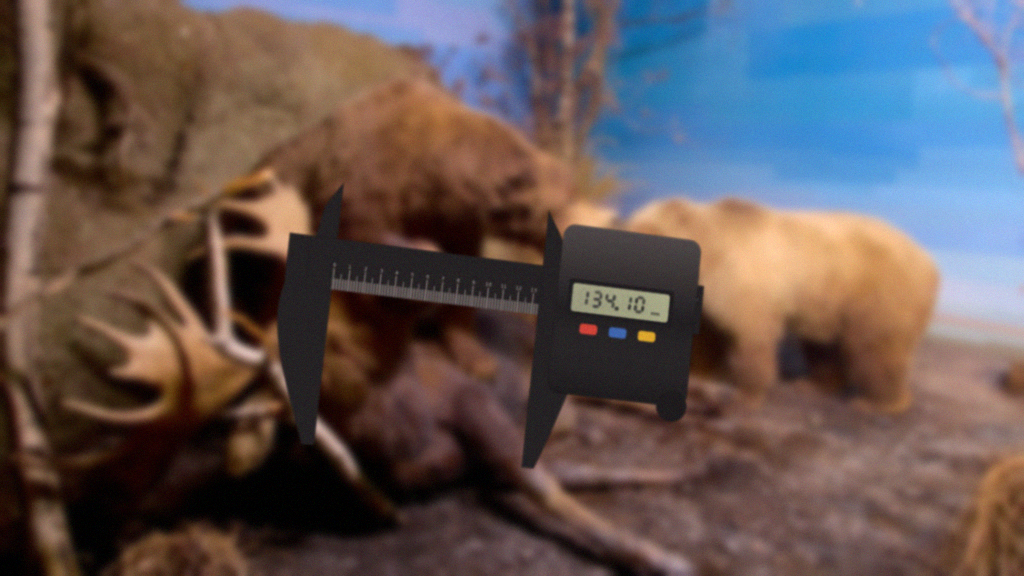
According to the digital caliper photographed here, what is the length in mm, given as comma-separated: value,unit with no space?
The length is 134.10,mm
